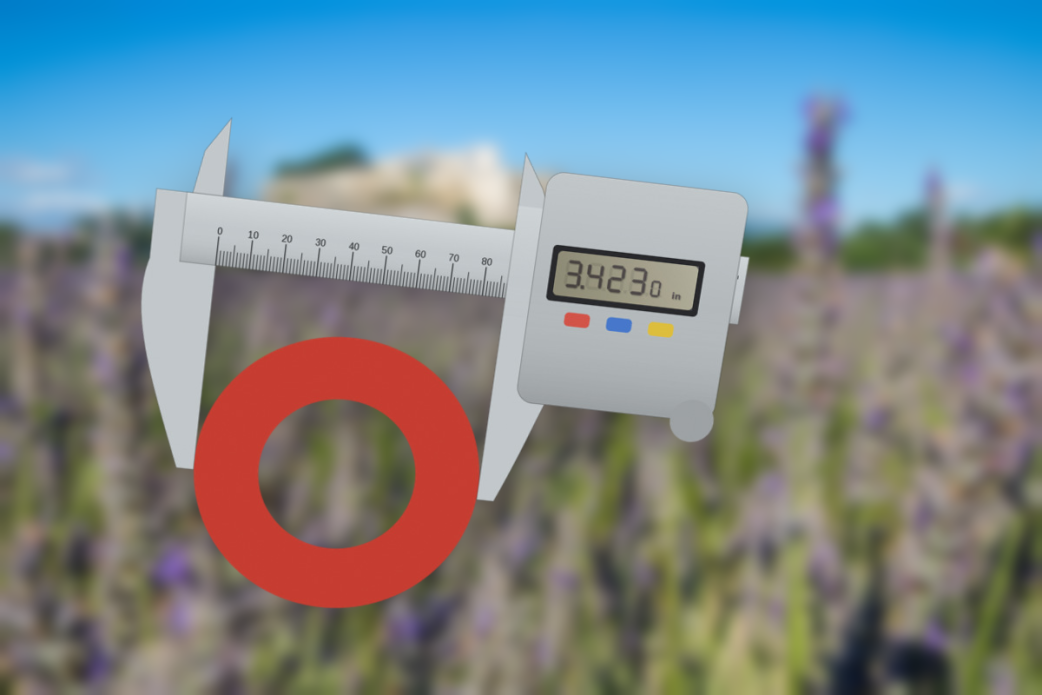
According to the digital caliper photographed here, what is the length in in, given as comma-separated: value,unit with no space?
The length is 3.4230,in
